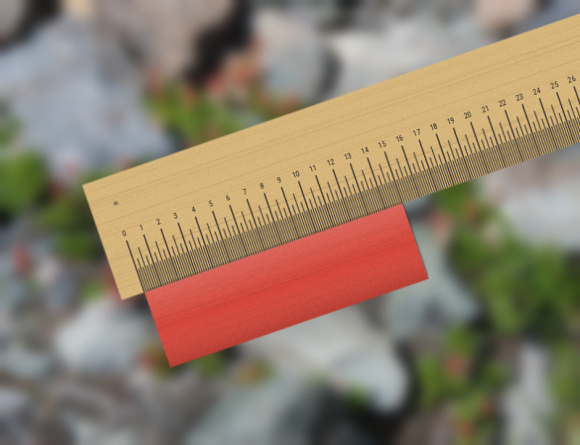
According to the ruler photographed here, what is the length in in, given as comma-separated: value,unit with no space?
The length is 15,in
